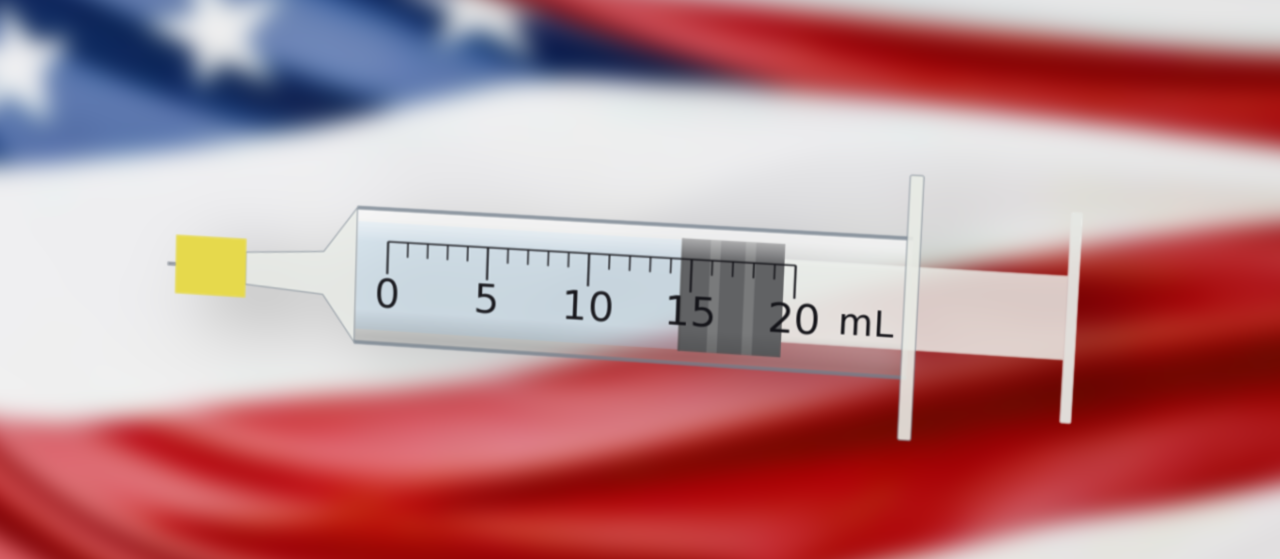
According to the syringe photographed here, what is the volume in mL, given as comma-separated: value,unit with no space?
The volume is 14.5,mL
